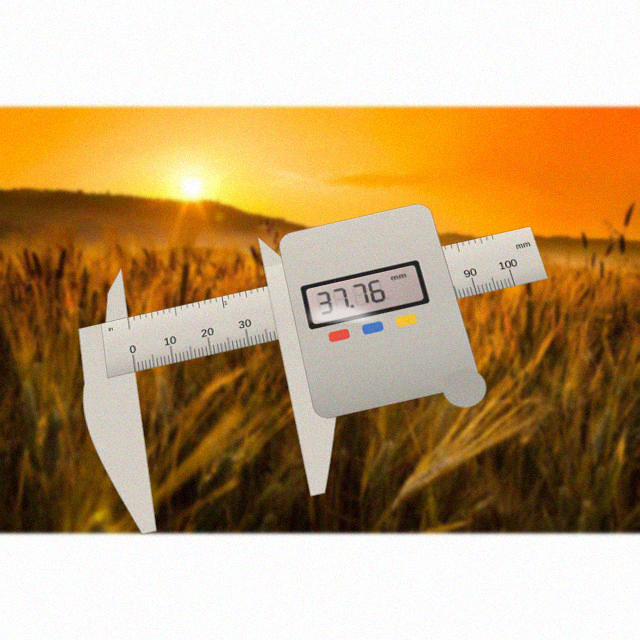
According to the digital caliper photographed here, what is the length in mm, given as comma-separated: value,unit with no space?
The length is 37.76,mm
